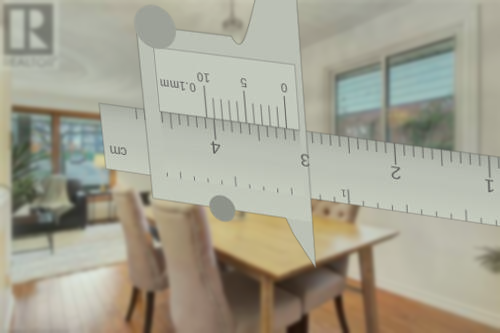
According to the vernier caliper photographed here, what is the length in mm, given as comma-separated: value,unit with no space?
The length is 31.8,mm
